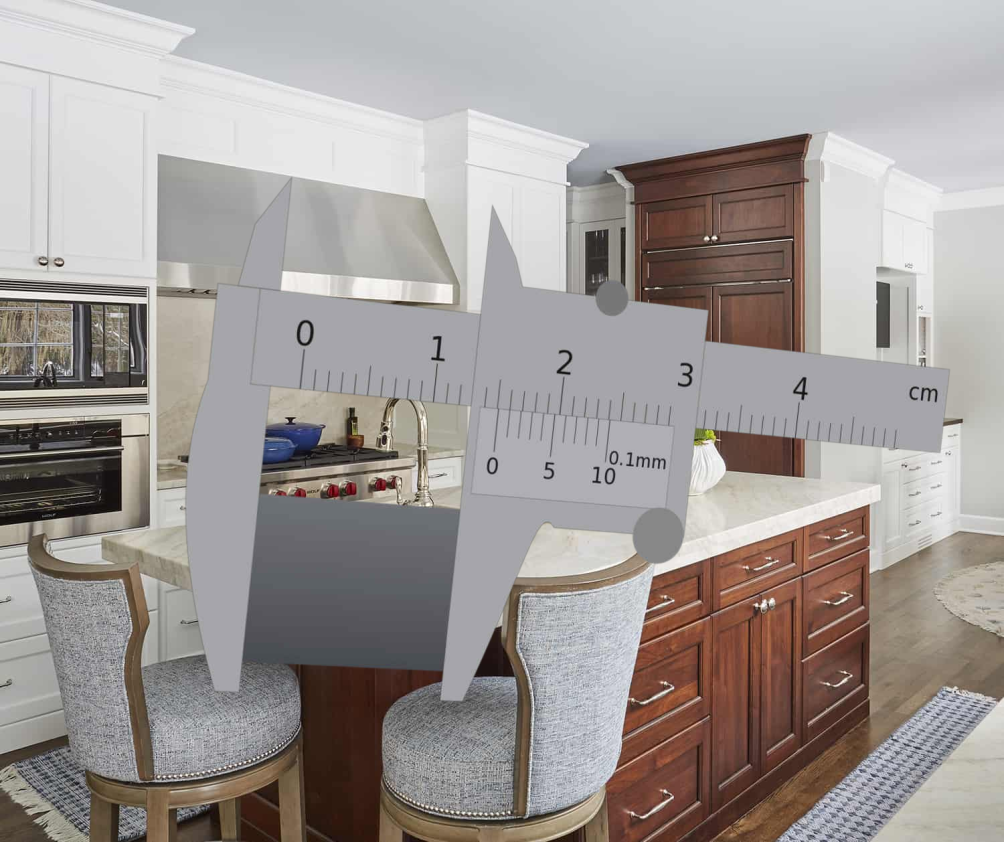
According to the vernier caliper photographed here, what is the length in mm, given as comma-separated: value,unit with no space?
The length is 15.1,mm
